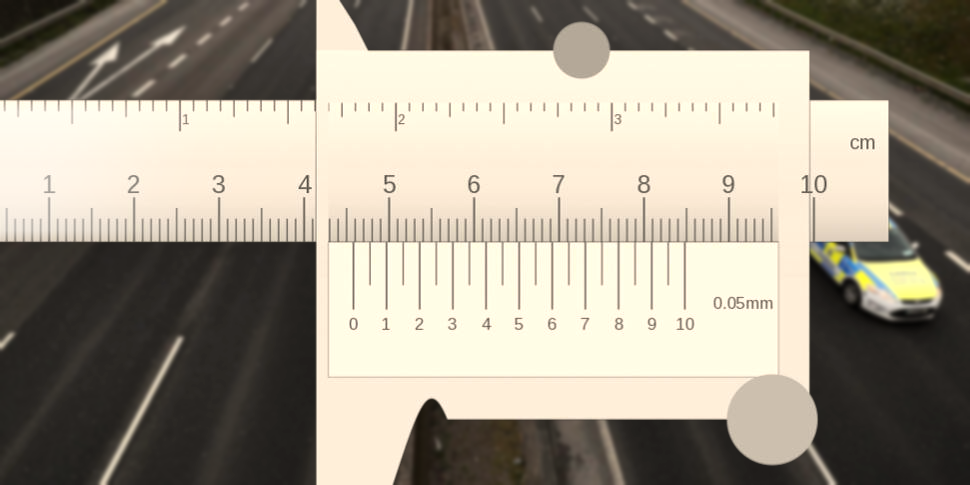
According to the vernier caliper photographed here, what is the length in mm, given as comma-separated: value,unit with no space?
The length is 45.8,mm
